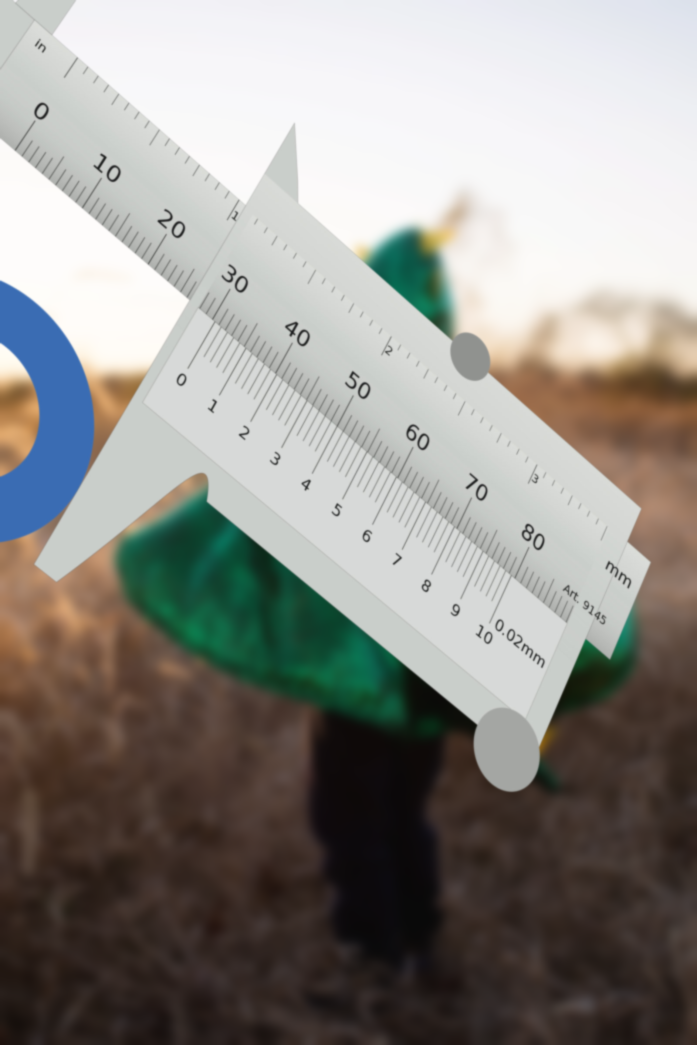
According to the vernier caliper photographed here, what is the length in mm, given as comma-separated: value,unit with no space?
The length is 30.4,mm
